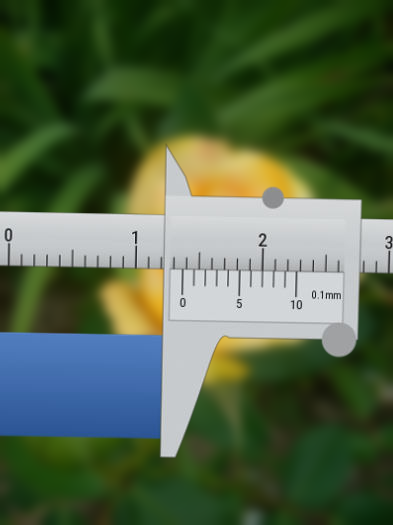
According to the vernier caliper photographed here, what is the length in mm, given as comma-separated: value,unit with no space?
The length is 13.7,mm
